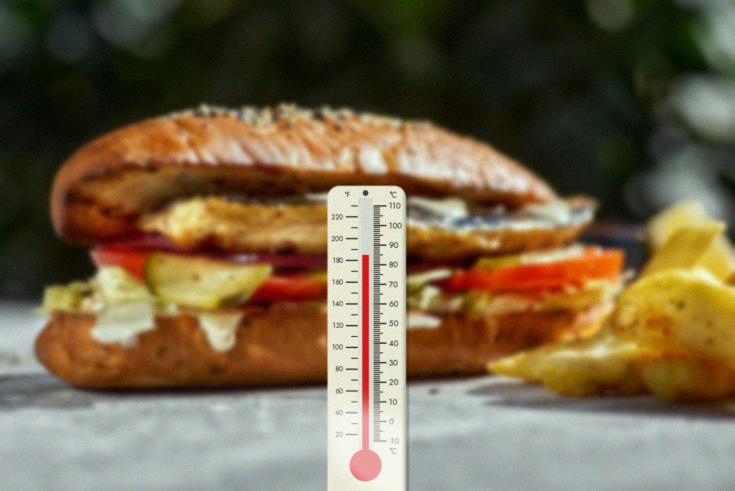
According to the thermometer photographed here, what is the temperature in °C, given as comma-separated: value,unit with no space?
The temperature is 85,°C
